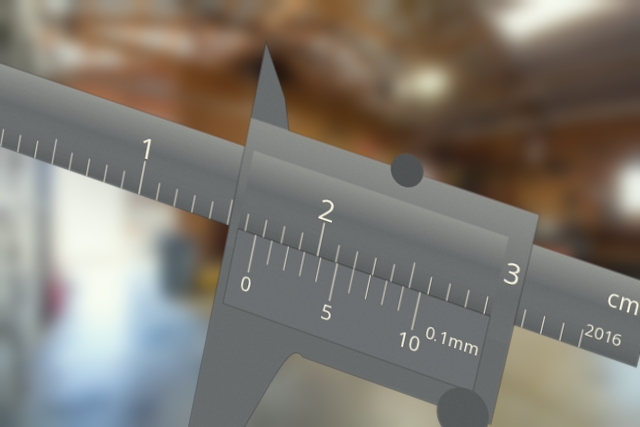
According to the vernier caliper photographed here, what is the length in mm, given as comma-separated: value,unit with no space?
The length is 16.6,mm
